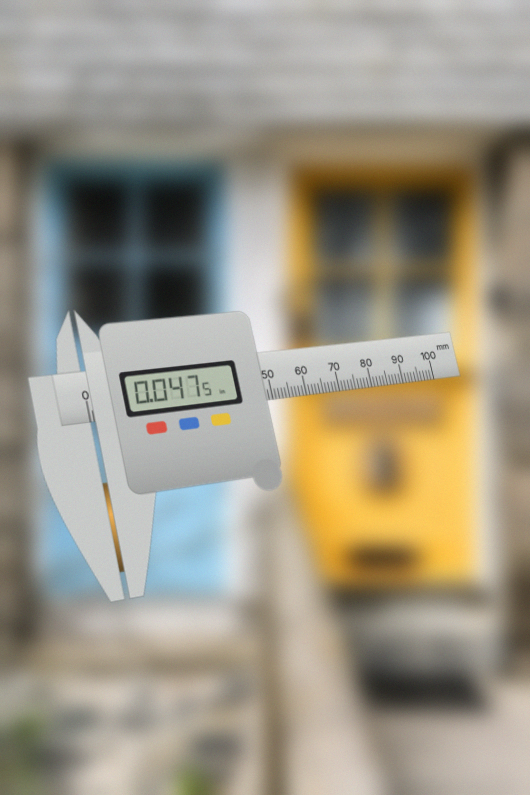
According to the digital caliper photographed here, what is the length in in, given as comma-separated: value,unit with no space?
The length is 0.0475,in
